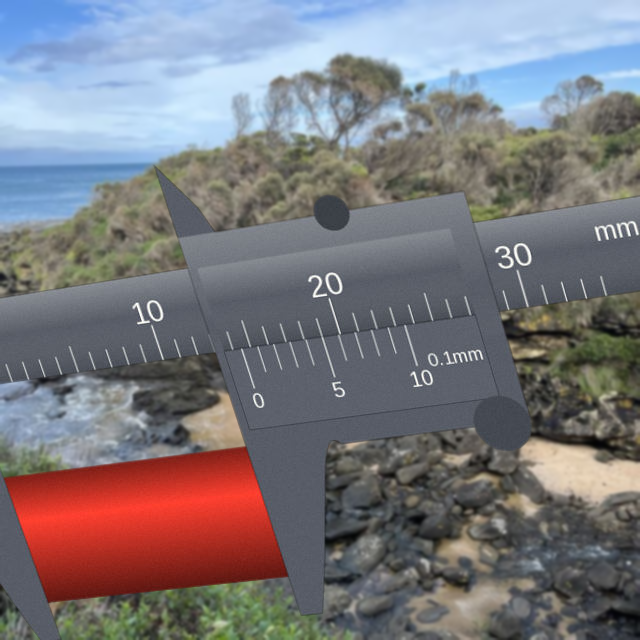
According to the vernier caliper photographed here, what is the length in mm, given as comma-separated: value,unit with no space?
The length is 14.5,mm
